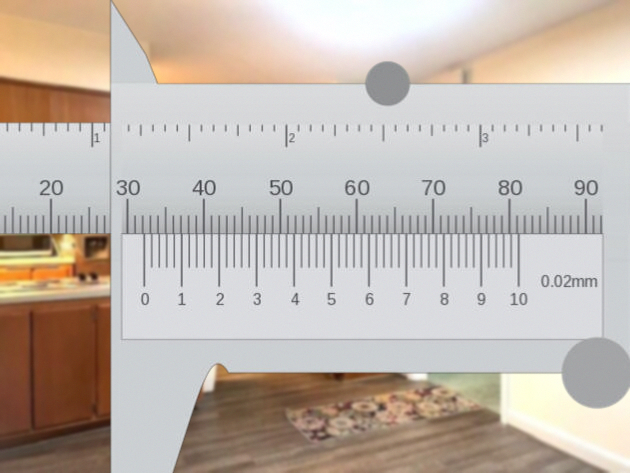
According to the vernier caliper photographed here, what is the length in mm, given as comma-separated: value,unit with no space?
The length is 32.2,mm
